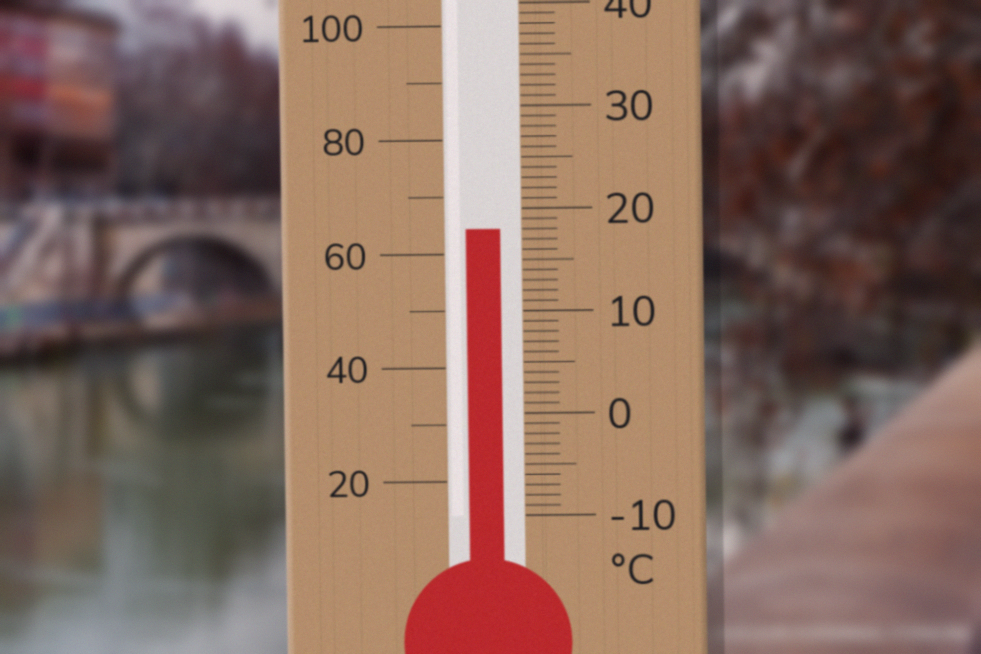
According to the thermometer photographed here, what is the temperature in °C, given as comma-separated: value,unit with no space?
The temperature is 18,°C
